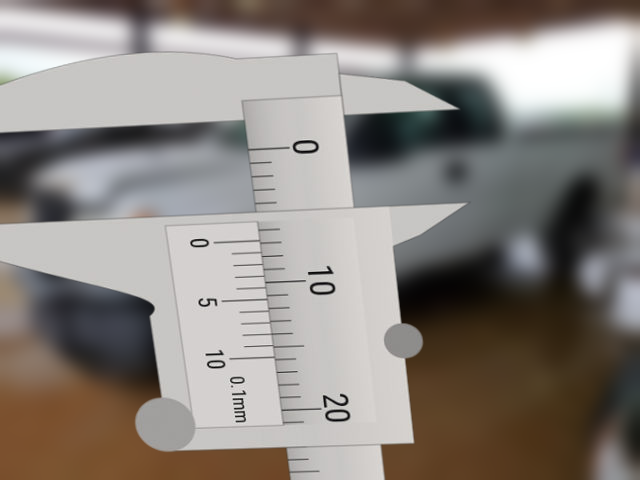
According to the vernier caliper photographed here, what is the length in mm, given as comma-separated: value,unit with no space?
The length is 6.8,mm
